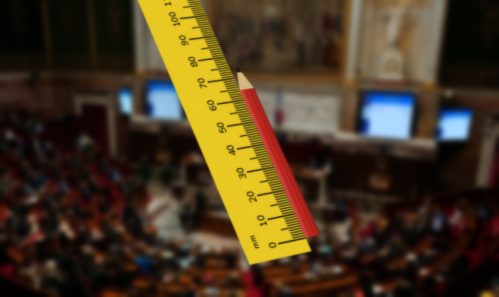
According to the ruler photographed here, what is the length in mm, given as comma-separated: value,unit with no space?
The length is 75,mm
